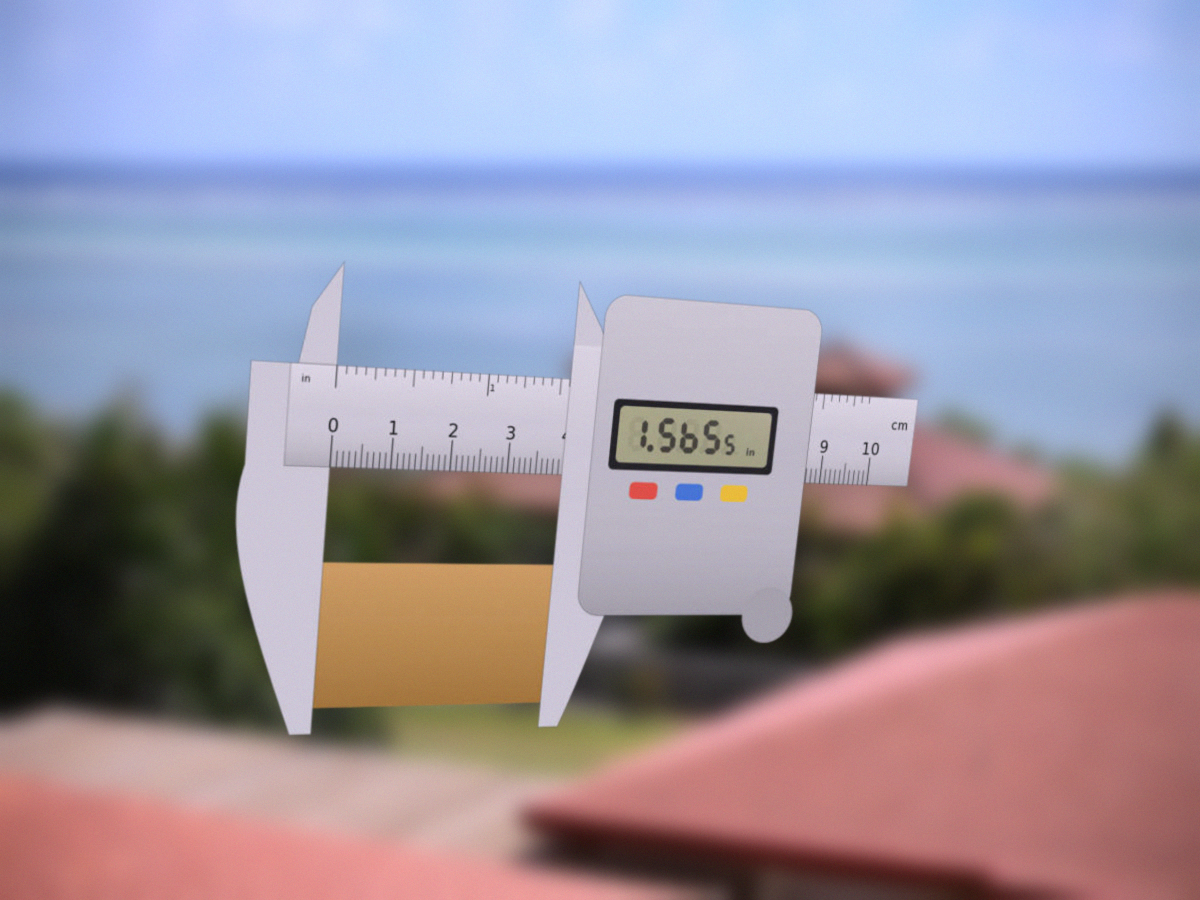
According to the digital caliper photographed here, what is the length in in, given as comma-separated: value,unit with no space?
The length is 1.5655,in
